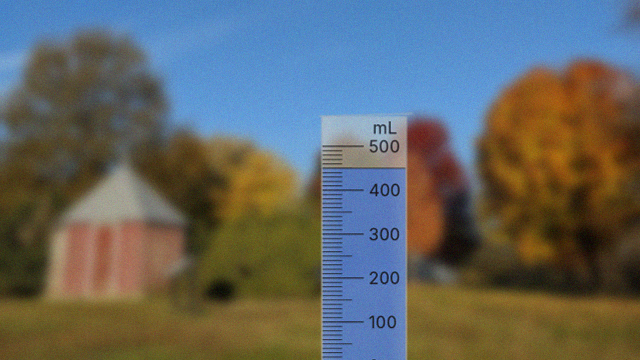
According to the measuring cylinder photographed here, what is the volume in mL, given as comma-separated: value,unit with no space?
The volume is 450,mL
